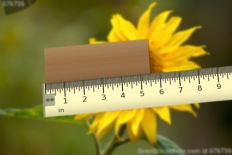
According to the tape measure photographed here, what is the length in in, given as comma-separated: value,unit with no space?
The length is 5.5,in
